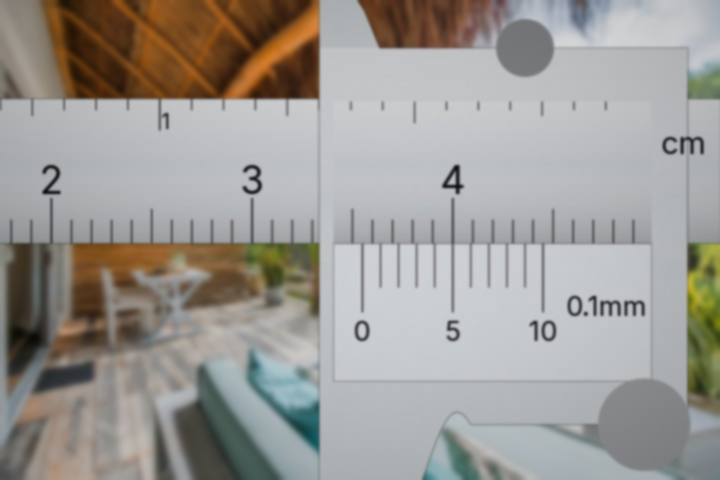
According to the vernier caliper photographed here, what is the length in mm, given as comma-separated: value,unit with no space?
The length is 35.5,mm
